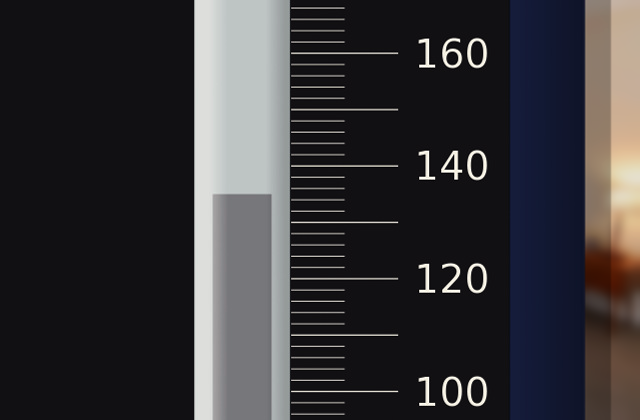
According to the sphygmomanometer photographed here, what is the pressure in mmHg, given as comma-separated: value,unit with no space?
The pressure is 135,mmHg
